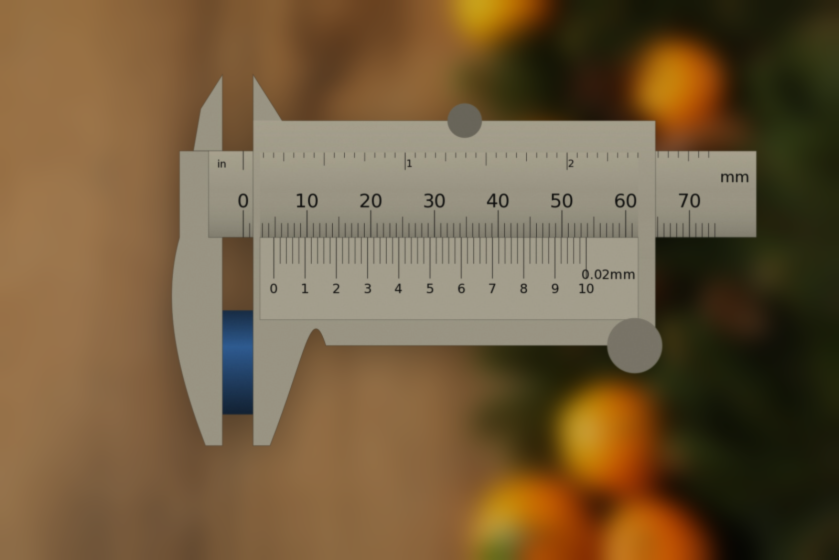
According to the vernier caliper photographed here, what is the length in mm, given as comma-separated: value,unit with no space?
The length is 4.8,mm
